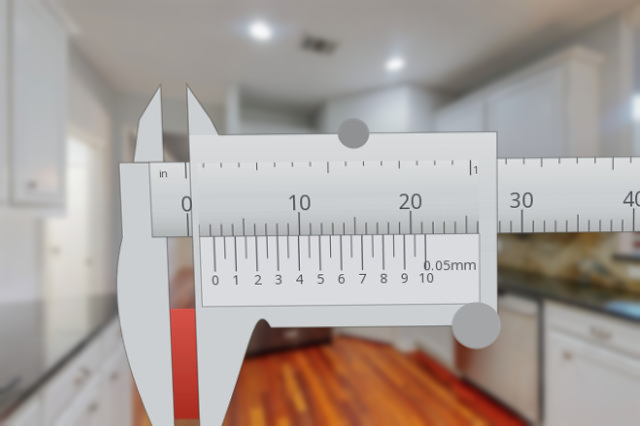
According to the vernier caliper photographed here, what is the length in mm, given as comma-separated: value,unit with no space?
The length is 2.3,mm
